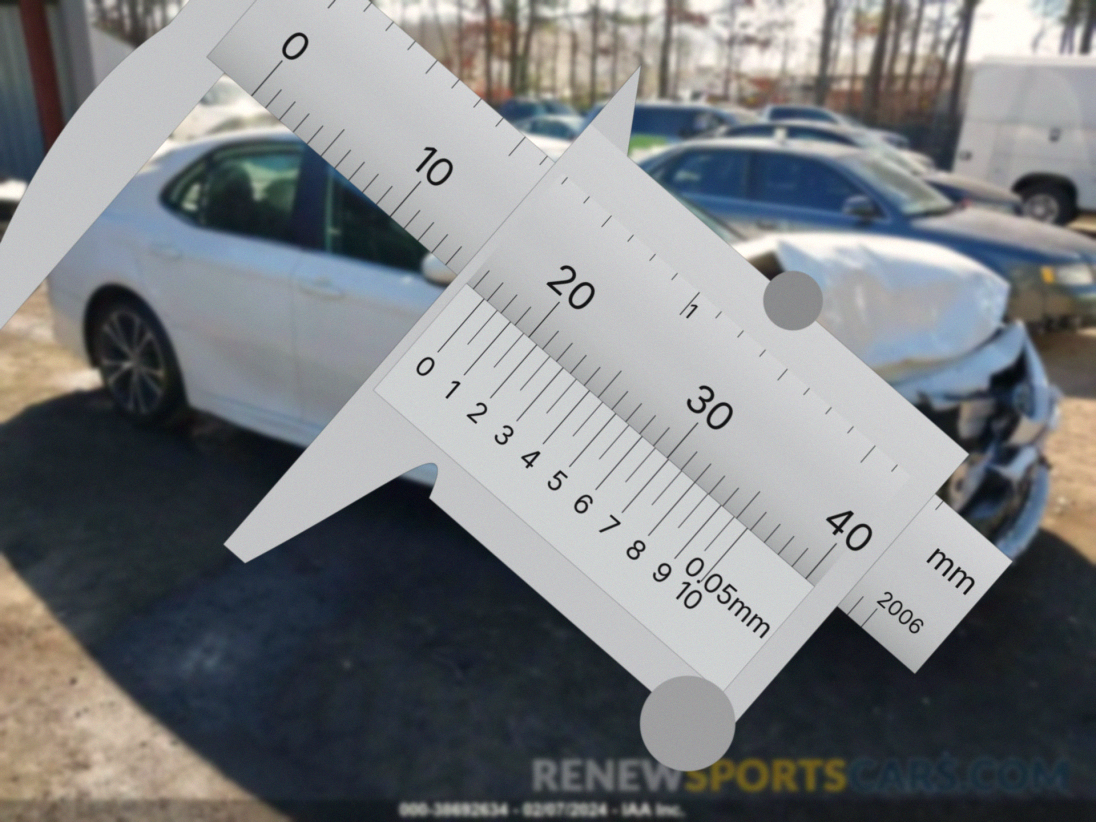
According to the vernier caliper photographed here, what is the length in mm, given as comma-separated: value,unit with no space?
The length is 16.8,mm
